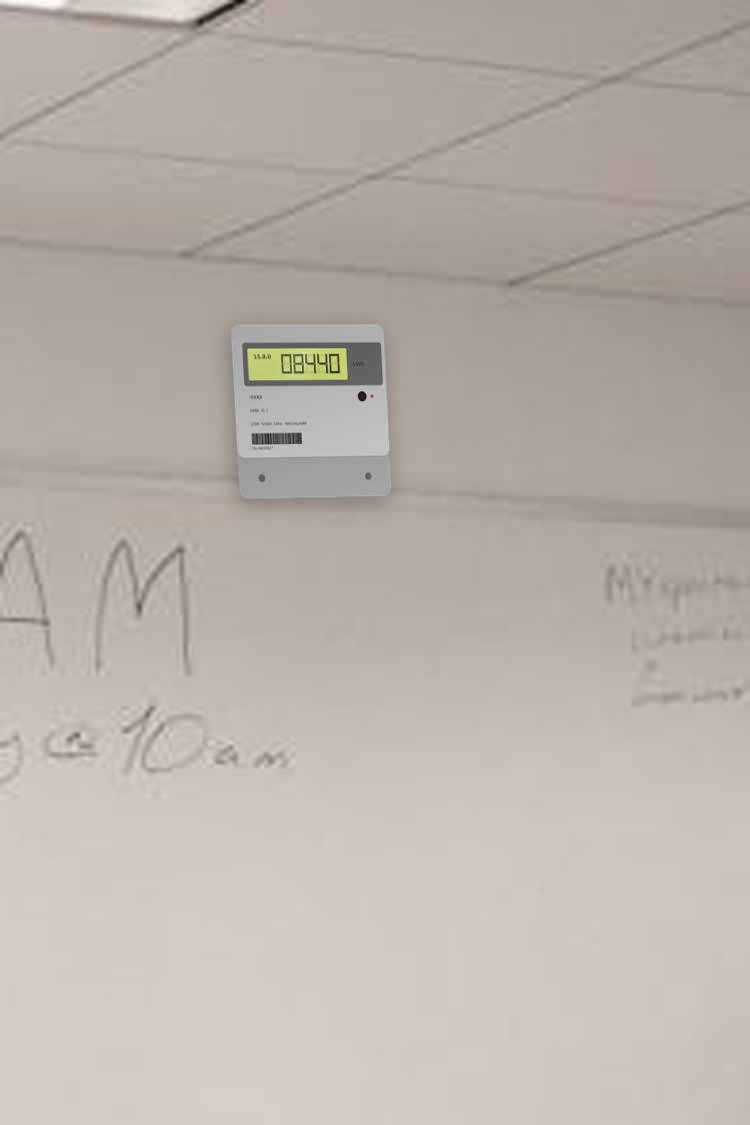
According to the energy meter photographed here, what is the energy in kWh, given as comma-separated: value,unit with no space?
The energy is 8440,kWh
